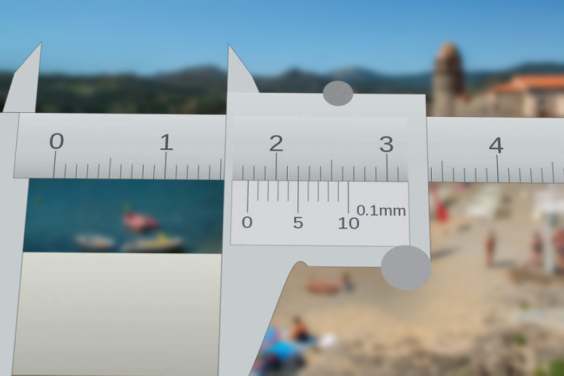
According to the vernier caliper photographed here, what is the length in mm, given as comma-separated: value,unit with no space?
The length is 17.5,mm
